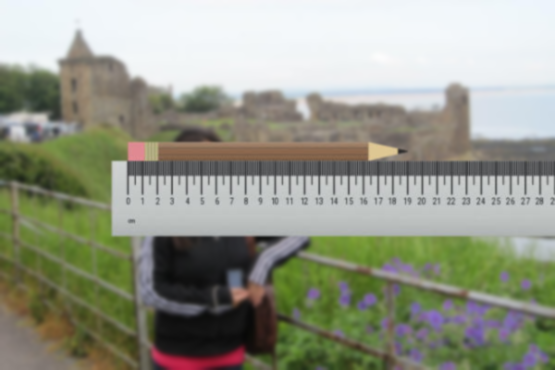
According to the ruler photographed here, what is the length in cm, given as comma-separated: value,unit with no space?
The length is 19,cm
